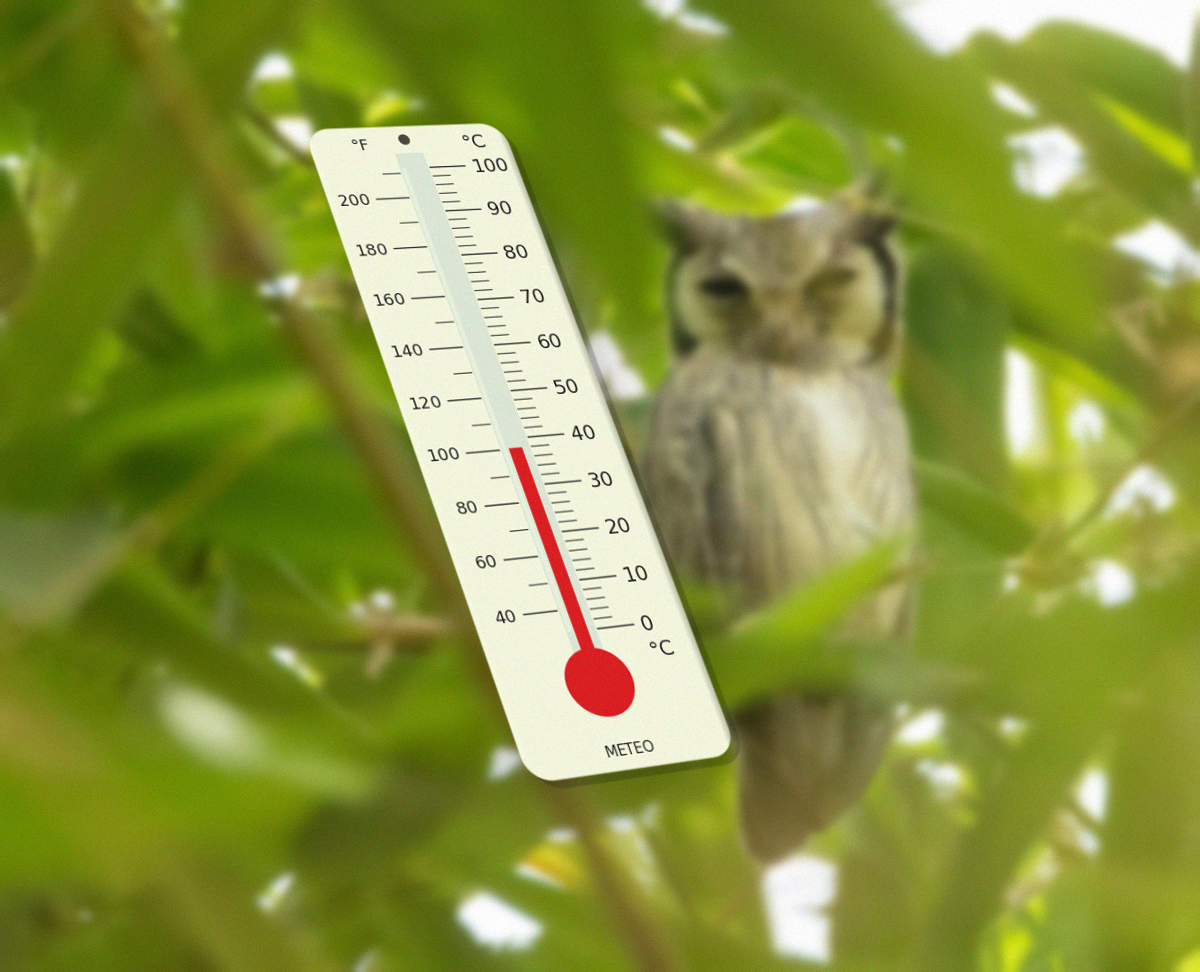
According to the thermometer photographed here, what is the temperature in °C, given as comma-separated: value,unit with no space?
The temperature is 38,°C
